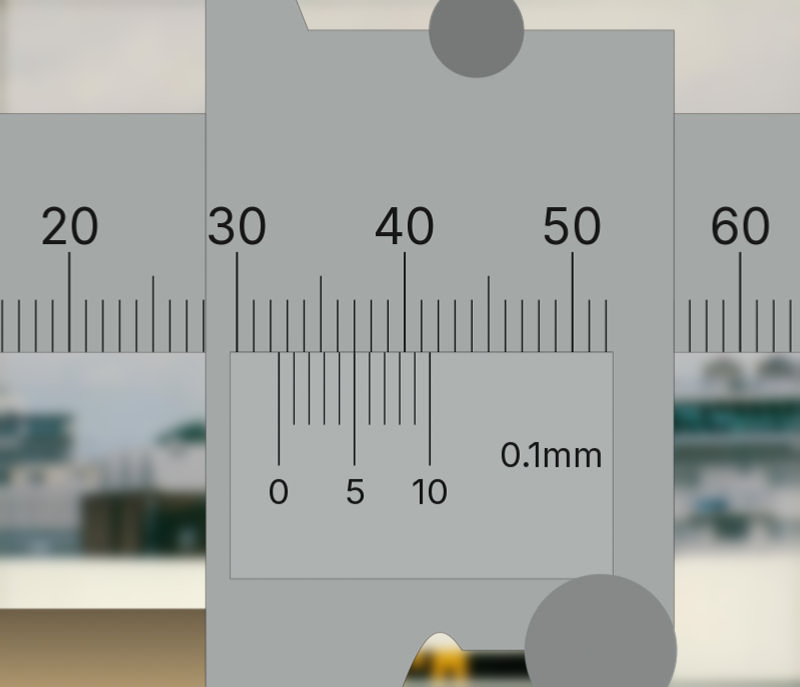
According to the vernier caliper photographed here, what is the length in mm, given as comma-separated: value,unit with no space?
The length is 32.5,mm
